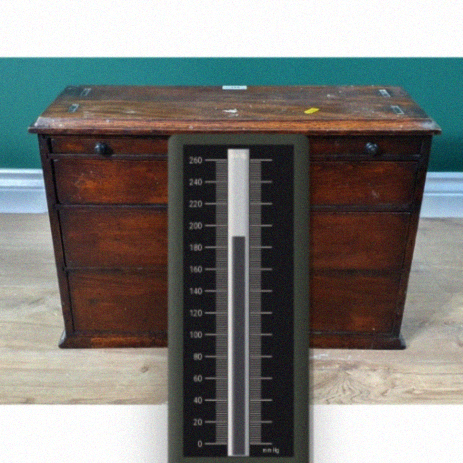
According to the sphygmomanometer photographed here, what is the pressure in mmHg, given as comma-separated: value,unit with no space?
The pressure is 190,mmHg
